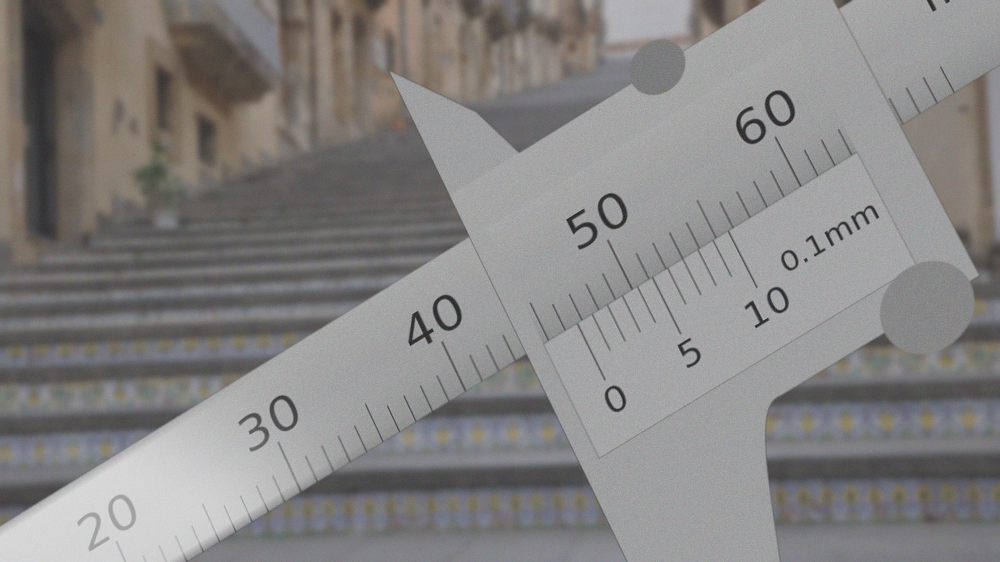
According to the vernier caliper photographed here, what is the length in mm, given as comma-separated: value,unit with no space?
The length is 46.7,mm
